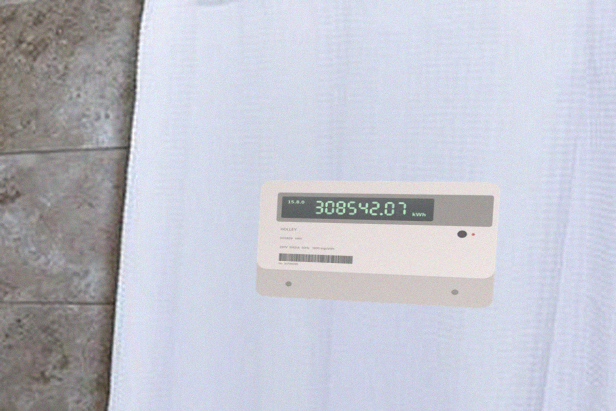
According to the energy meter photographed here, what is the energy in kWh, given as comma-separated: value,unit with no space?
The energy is 308542.07,kWh
